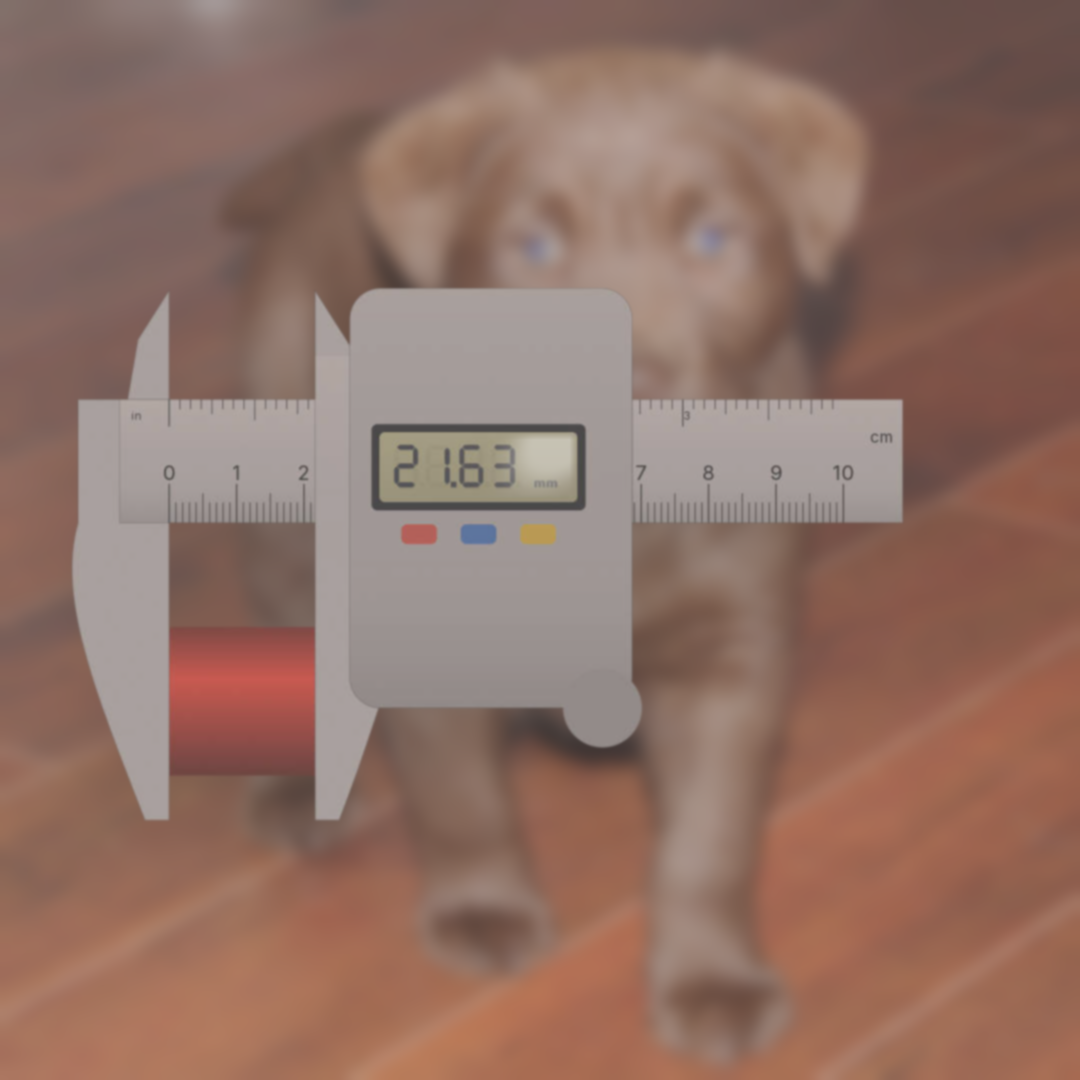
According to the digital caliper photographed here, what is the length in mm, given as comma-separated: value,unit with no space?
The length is 21.63,mm
